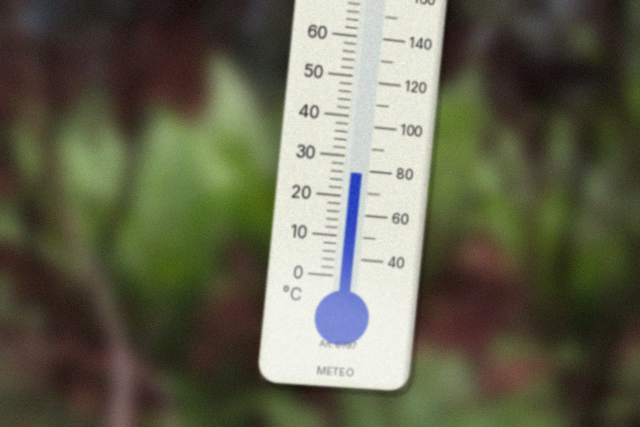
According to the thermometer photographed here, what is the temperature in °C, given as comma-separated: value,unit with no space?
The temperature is 26,°C
